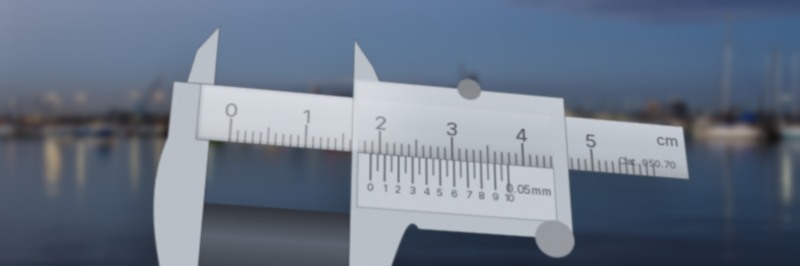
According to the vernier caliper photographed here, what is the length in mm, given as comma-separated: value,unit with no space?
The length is 18.8,mm
